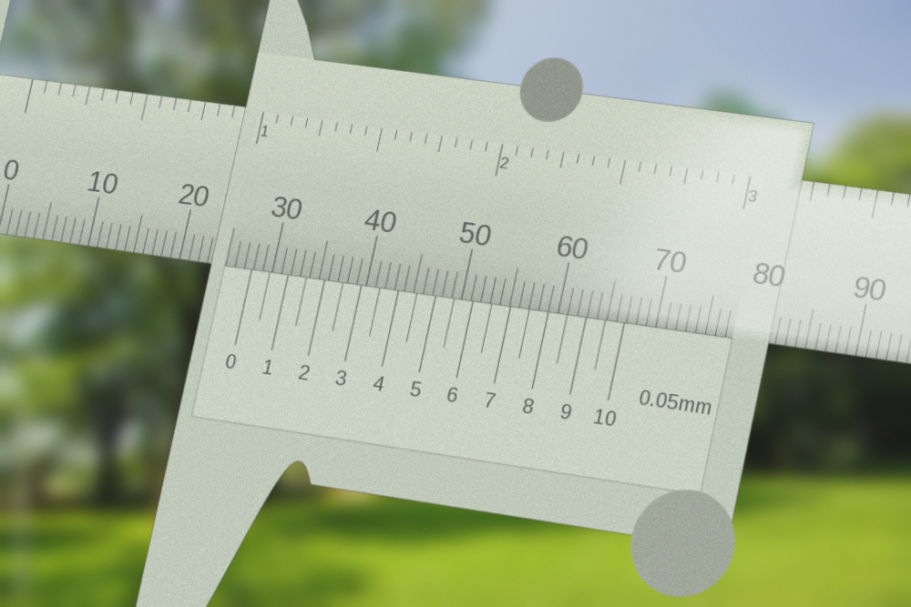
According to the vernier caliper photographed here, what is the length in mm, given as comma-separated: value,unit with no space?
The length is 27.8,mm
